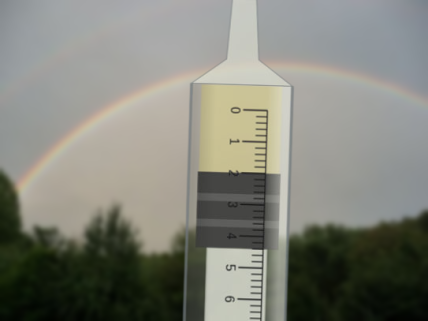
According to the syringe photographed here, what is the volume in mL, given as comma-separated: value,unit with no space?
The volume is 2,mL
